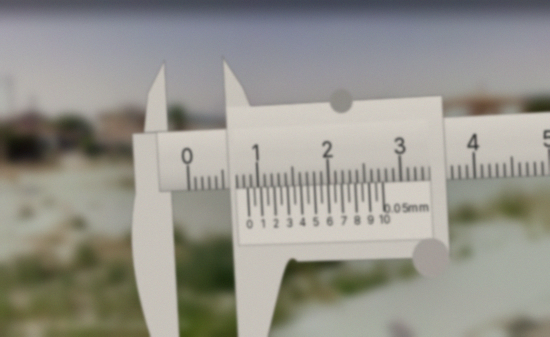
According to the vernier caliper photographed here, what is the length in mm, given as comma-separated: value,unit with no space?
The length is 8.5,mm
